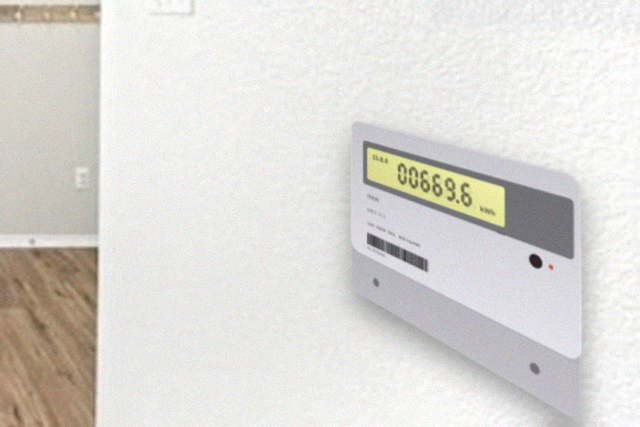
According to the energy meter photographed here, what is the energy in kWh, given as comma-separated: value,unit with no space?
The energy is 669.6,kWh
